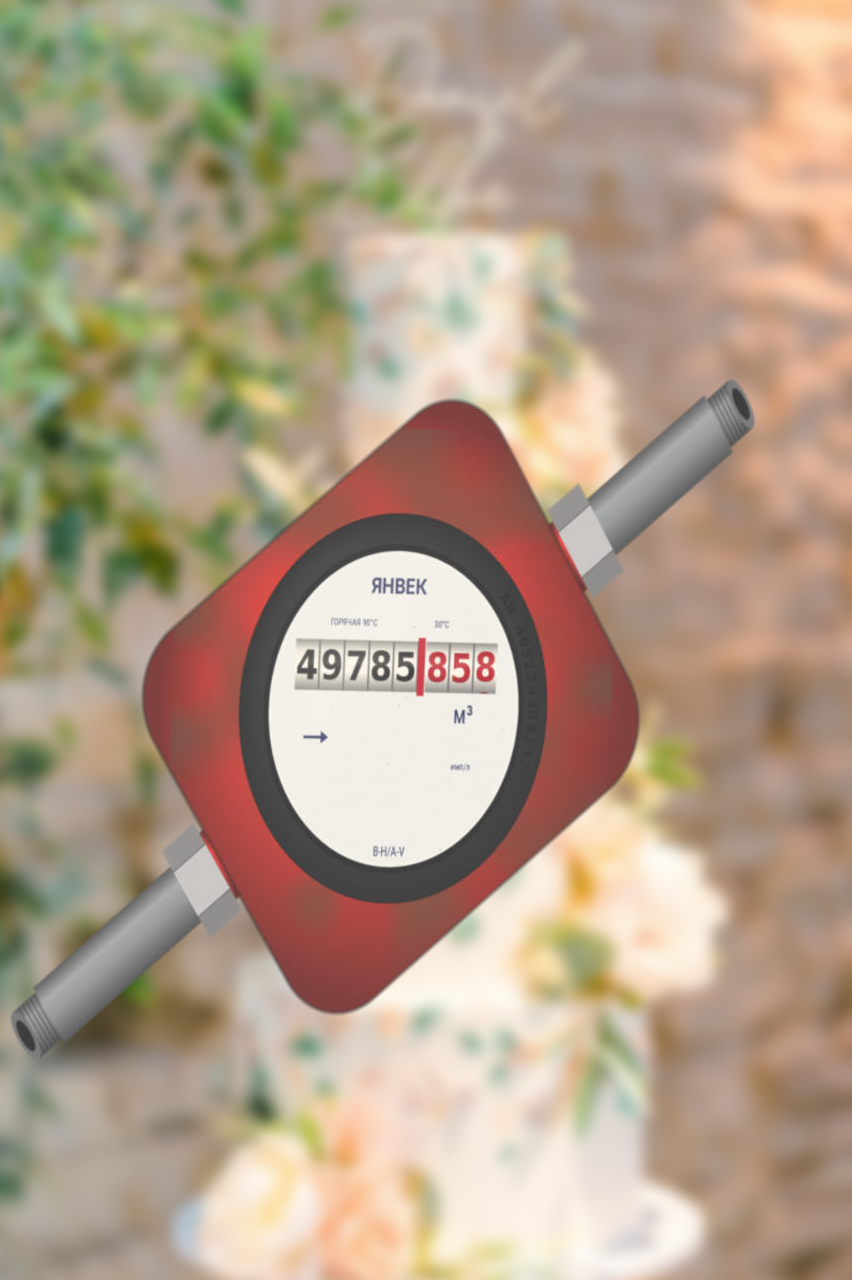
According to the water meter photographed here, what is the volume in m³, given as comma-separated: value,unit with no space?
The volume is 49785.858,m³
